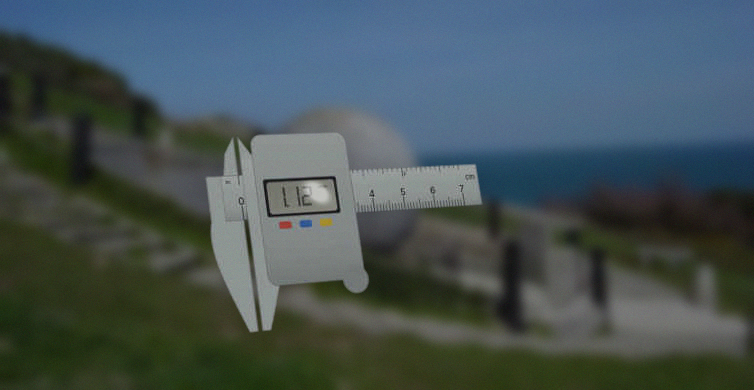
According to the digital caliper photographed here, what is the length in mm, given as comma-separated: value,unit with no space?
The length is 1.12,mm
